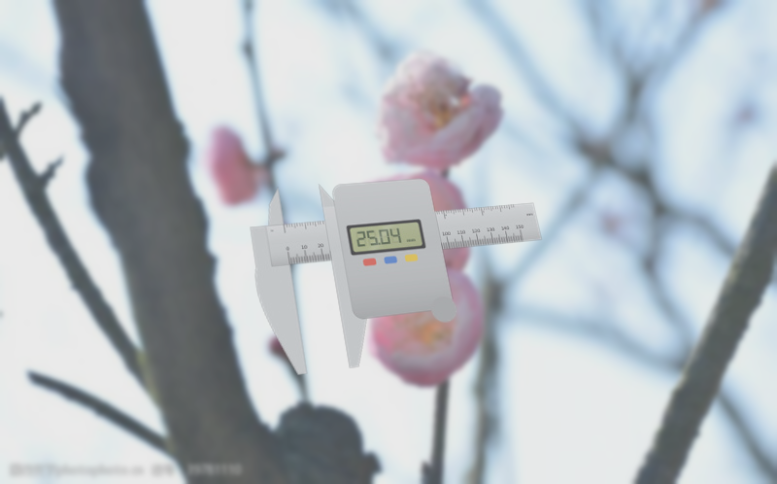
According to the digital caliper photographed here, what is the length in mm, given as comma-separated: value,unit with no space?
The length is 25.04,mm
